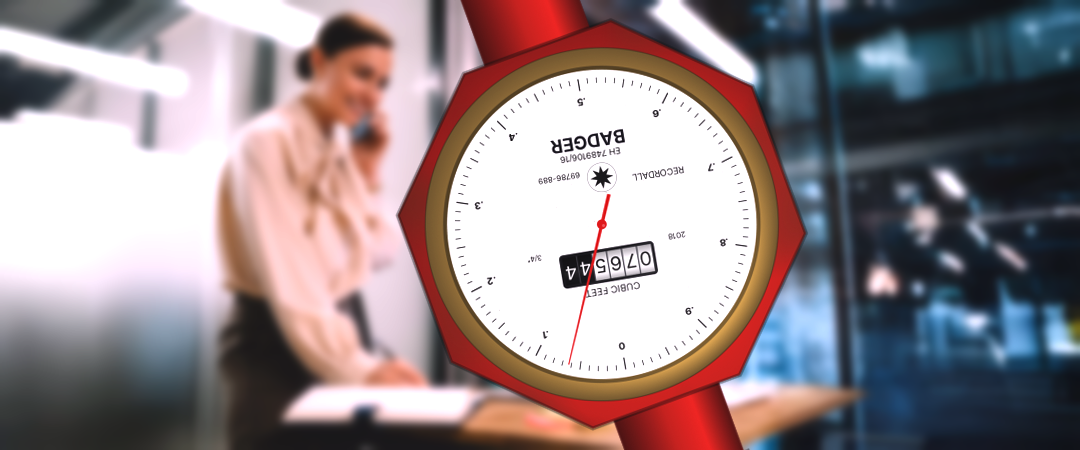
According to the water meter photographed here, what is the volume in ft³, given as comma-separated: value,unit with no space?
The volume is 76544.06,ft³
